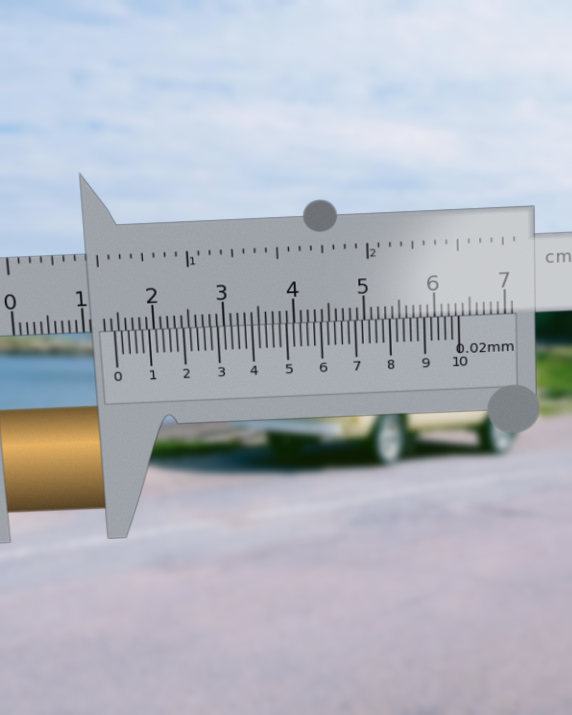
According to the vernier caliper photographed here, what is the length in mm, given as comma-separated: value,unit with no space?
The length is 14.4,mm
